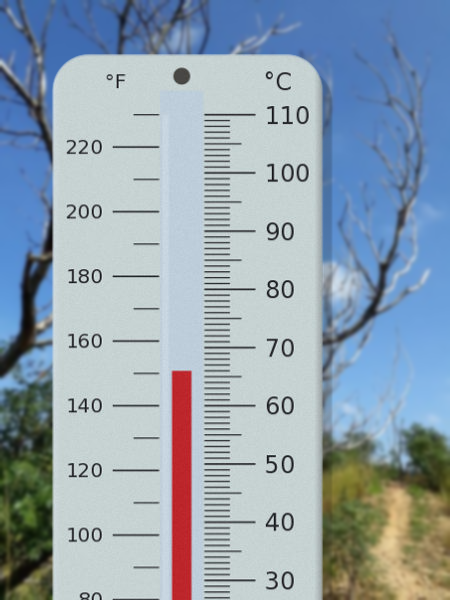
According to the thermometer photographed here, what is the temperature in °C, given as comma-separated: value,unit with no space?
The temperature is 66,°C
